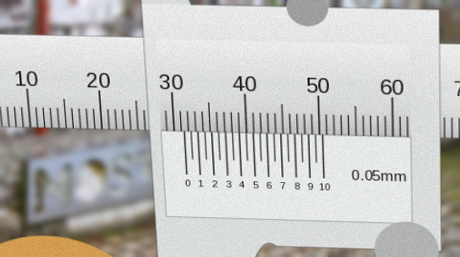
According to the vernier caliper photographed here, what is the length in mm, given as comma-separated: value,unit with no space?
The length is 31.4,mm
